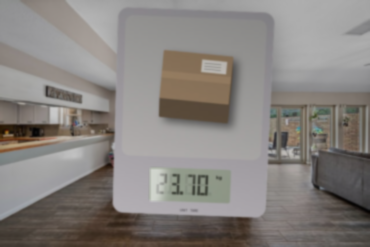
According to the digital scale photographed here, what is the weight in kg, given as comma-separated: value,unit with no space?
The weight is 23.70,kg
